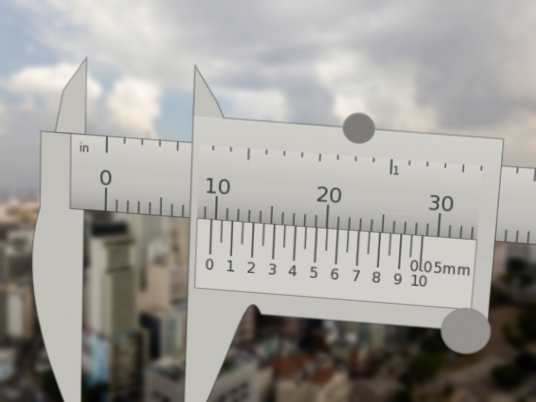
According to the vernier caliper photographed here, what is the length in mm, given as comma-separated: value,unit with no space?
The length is 9.6,mm
